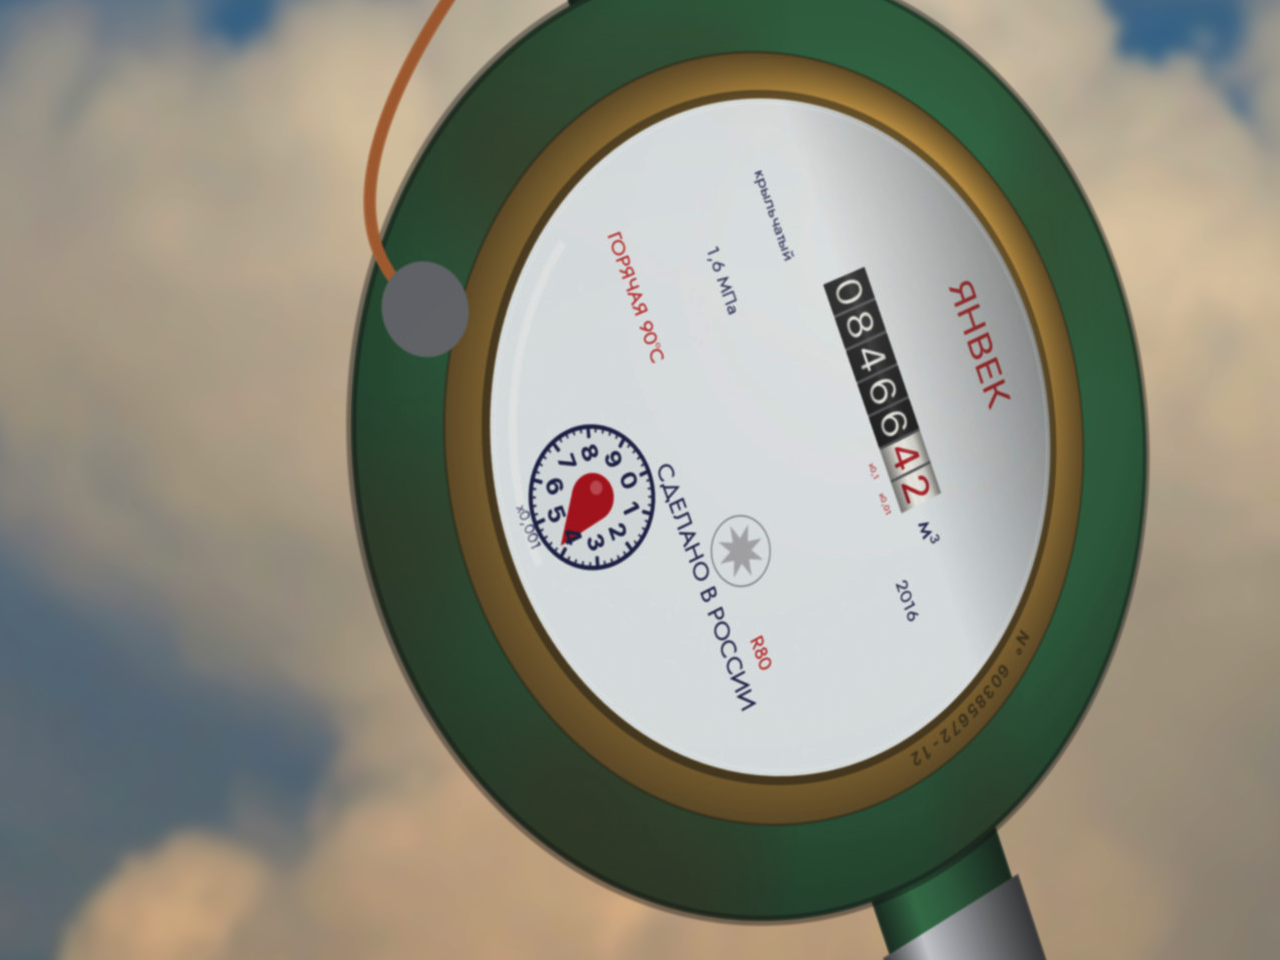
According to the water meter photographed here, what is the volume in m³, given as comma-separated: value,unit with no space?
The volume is 8466.424,m³
